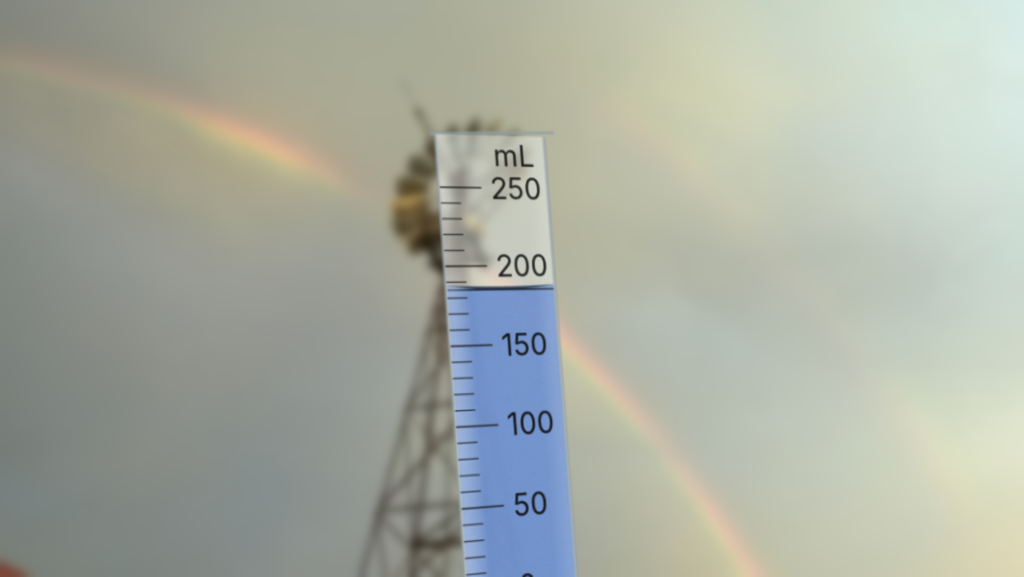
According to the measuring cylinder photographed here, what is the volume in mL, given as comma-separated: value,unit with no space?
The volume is 185,mL
